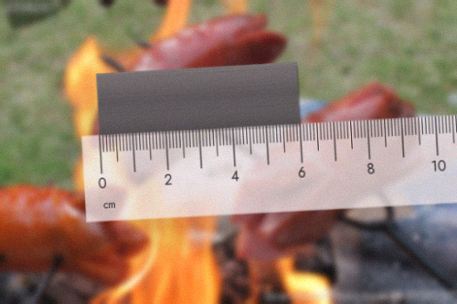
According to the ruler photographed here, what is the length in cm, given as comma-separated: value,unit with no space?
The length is 6,cm
